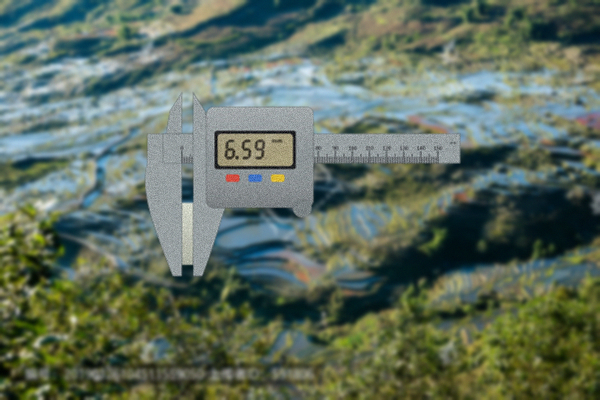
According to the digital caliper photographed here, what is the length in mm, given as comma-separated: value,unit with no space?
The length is 6.59,mm
